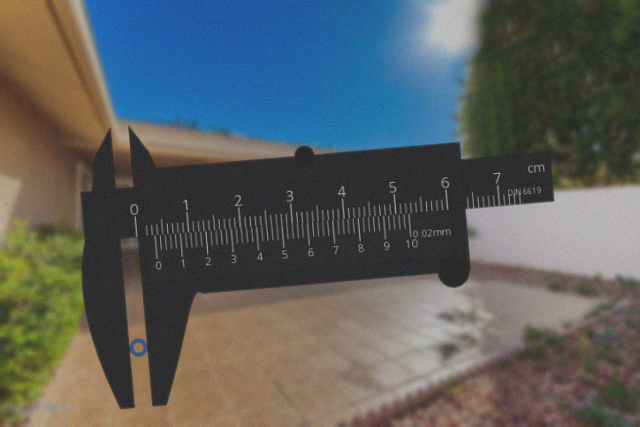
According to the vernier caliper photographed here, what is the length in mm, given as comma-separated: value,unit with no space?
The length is 3.5,mm
